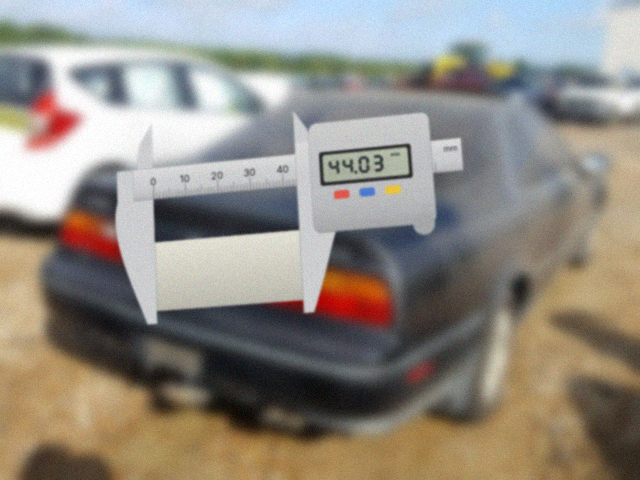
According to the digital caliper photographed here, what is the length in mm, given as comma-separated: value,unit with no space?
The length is 44.03,mm
